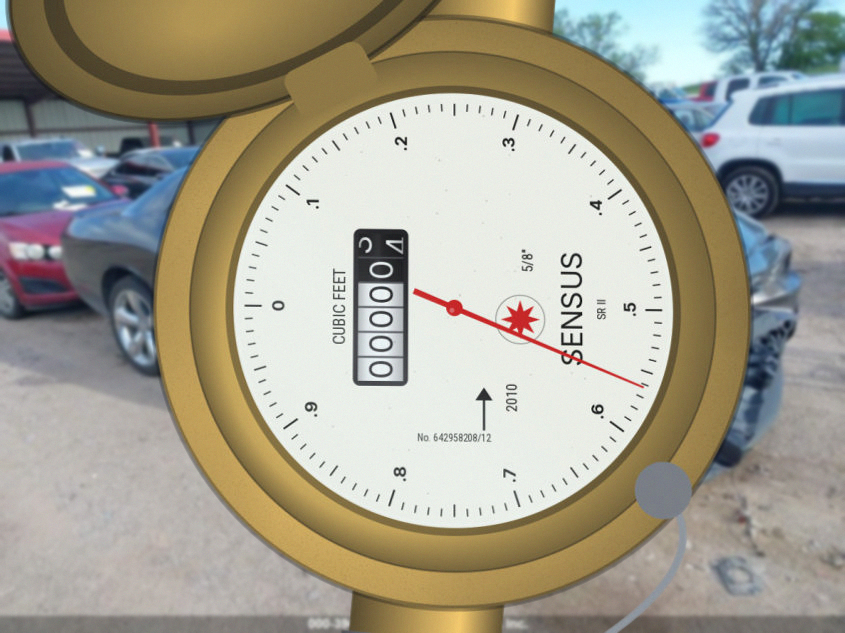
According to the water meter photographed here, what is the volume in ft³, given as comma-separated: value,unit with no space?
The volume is 3.56,ft³
